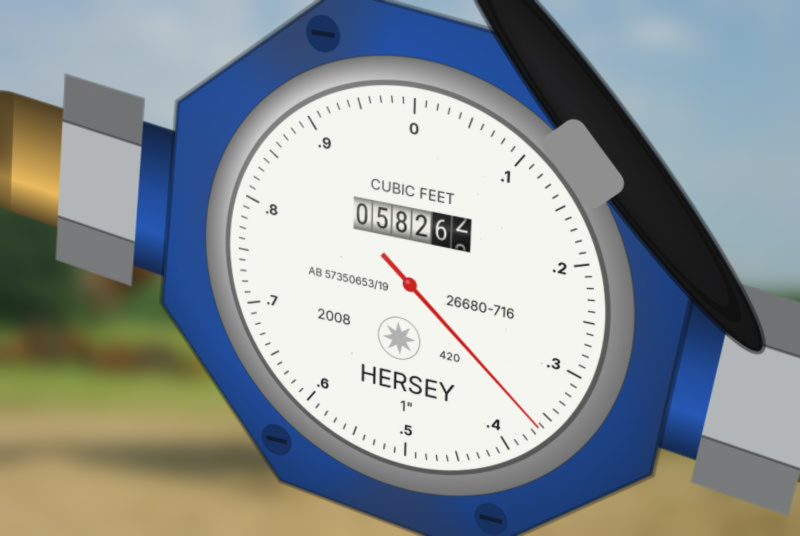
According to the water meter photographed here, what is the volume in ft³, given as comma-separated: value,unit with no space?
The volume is 58262.36,ft³
